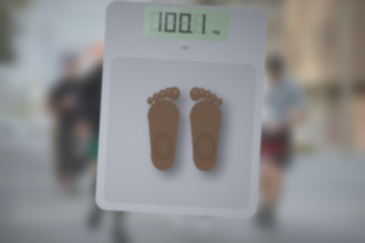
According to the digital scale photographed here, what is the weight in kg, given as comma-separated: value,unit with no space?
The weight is 100.1,kg
